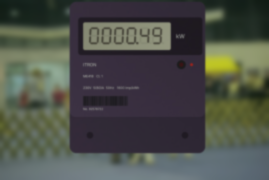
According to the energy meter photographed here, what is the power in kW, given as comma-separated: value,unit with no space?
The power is 0.49,kW
